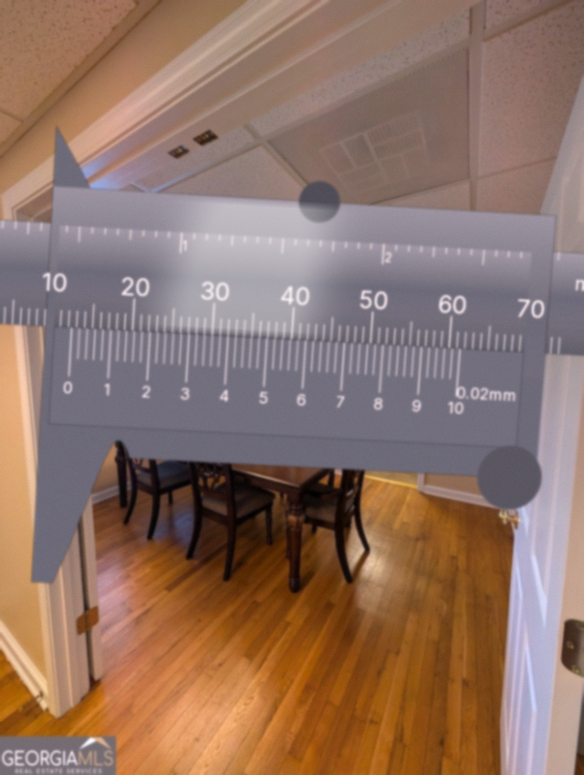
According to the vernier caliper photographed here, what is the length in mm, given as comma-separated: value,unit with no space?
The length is 12.4,mm
